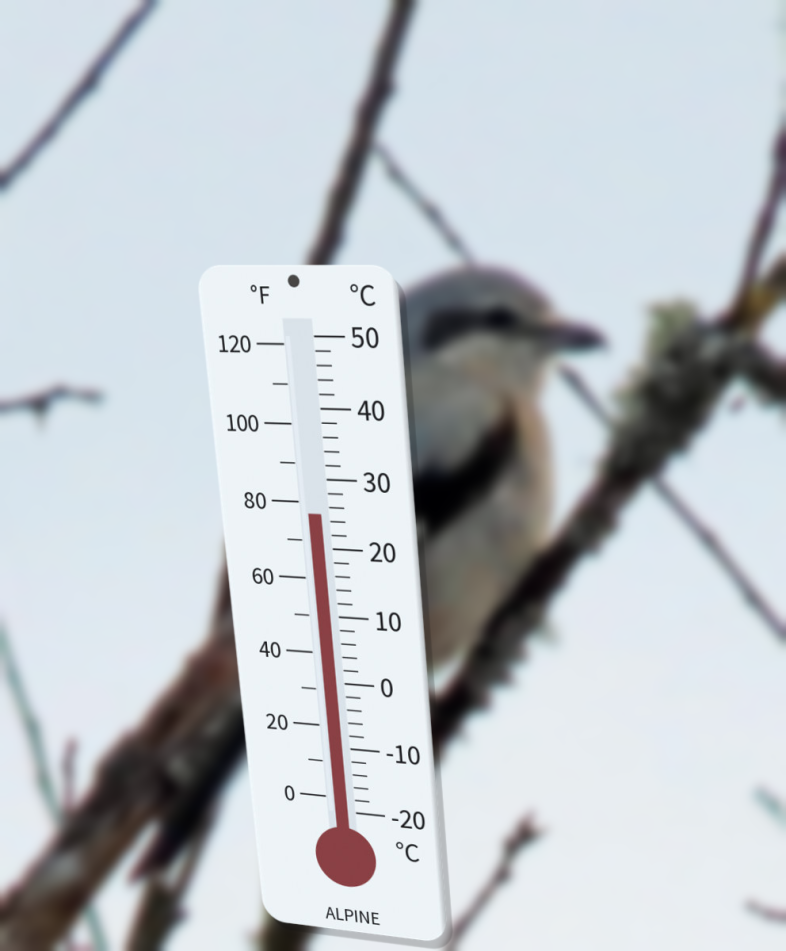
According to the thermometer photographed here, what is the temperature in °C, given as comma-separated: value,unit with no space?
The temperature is 25,°C
